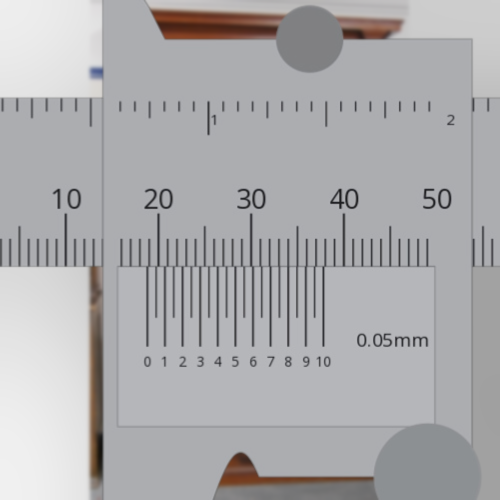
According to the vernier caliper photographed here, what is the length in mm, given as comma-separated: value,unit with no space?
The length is 18.8,mm
